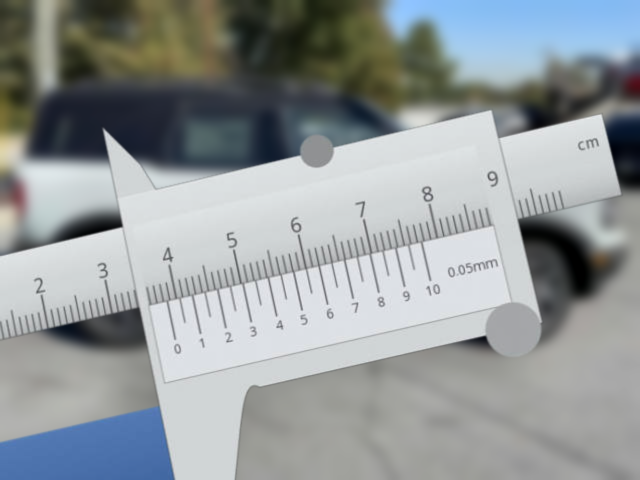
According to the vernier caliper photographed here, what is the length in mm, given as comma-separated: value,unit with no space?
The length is 38.6,mm
